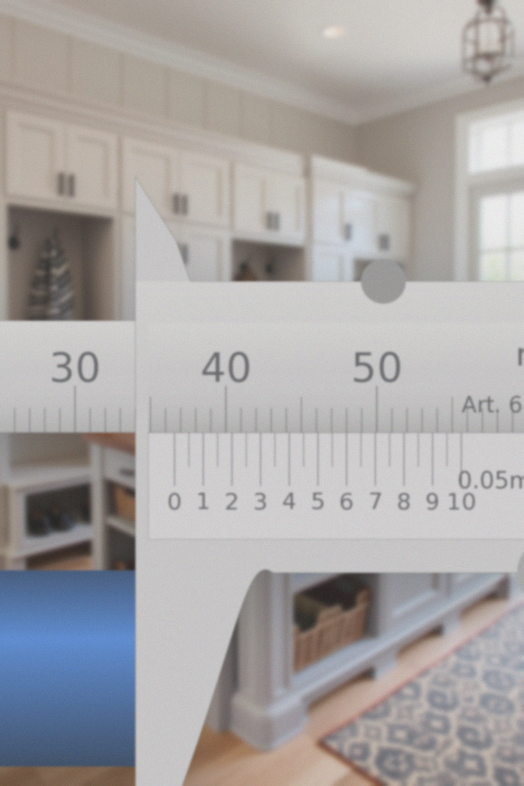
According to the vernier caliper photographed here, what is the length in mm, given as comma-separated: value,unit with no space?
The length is 36.6,mm
